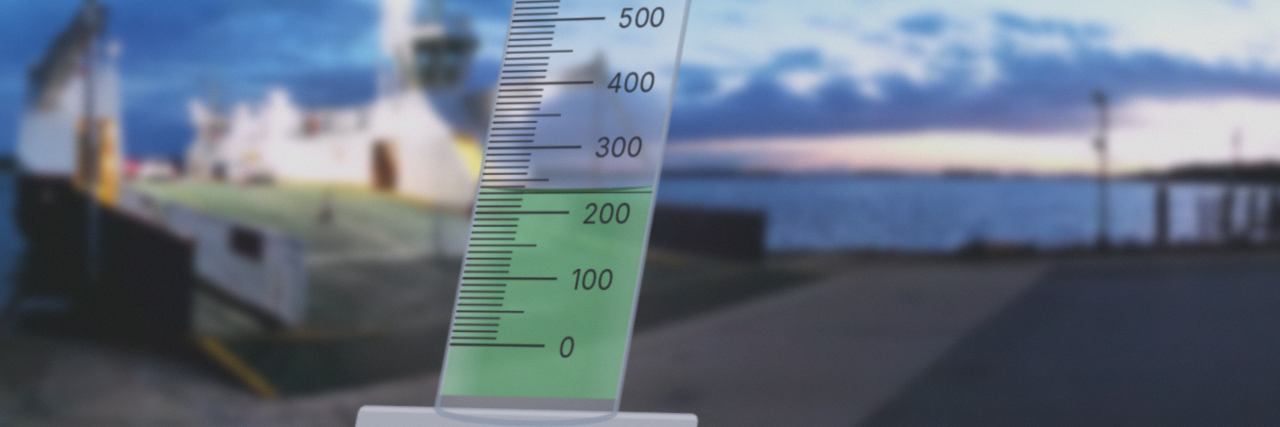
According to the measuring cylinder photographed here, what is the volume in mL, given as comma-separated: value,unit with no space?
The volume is 230,mL
